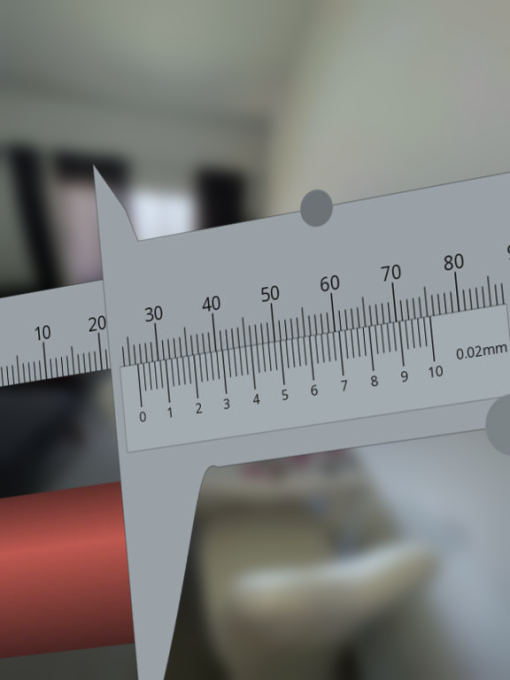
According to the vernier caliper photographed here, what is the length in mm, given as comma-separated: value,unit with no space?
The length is 26.4,mm
